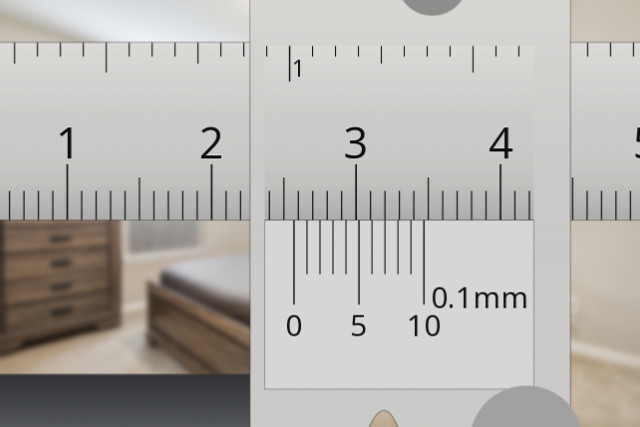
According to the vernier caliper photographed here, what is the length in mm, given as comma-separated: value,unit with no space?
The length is 25.7,mm
